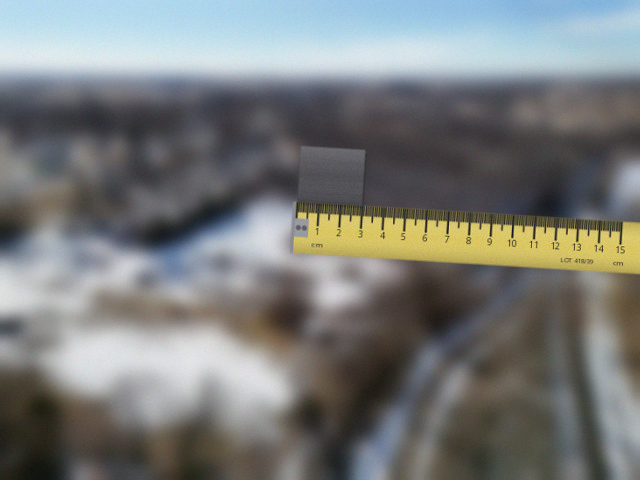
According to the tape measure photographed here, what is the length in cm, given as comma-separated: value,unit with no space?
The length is 3,cm
